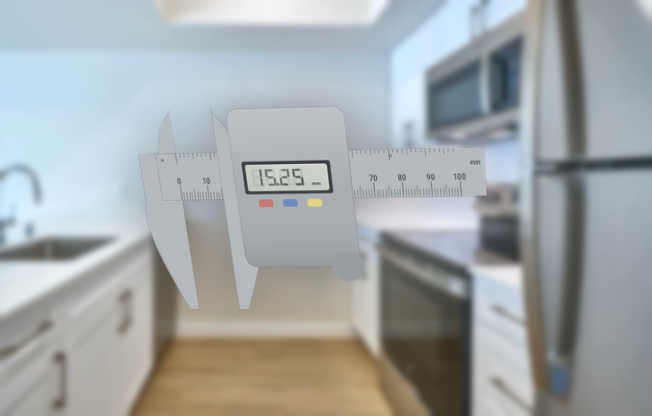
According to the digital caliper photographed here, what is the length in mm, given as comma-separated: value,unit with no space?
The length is 15.25,mm
